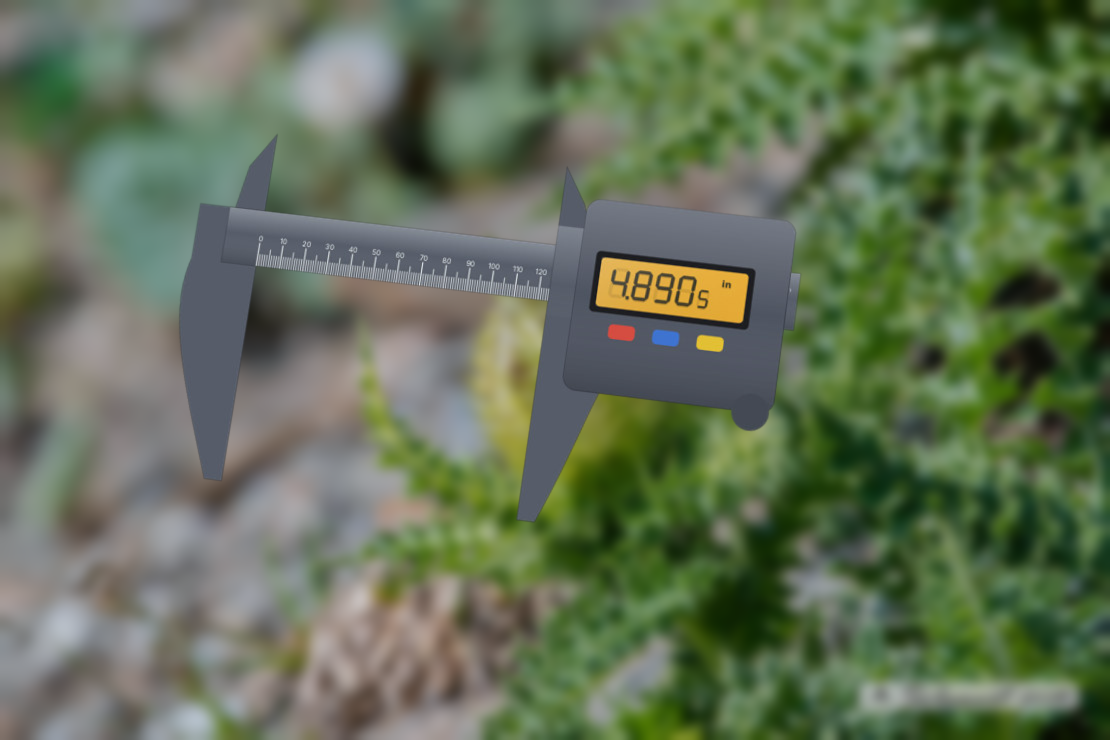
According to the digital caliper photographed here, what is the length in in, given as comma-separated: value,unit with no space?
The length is 4.8905,in
